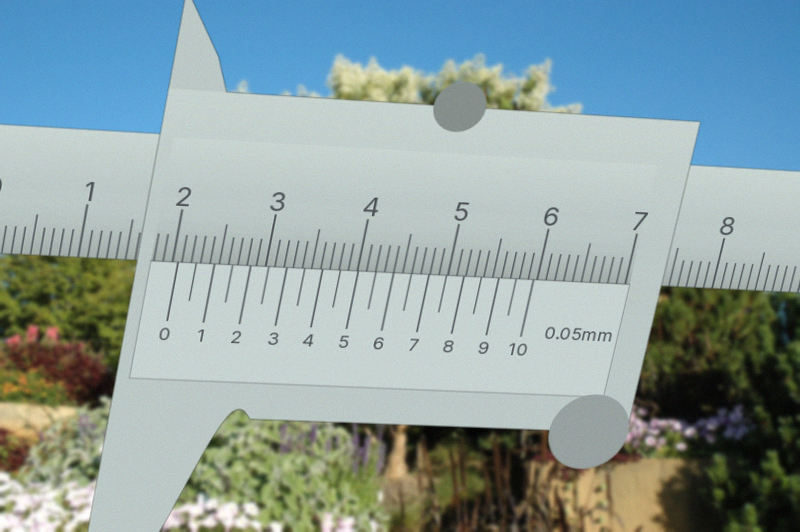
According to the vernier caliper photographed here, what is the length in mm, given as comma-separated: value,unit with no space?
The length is 20.6,mm
